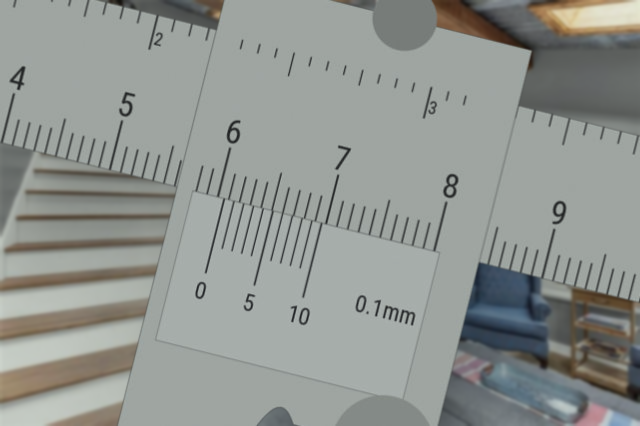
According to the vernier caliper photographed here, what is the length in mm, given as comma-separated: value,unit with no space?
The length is 60.6,mm
